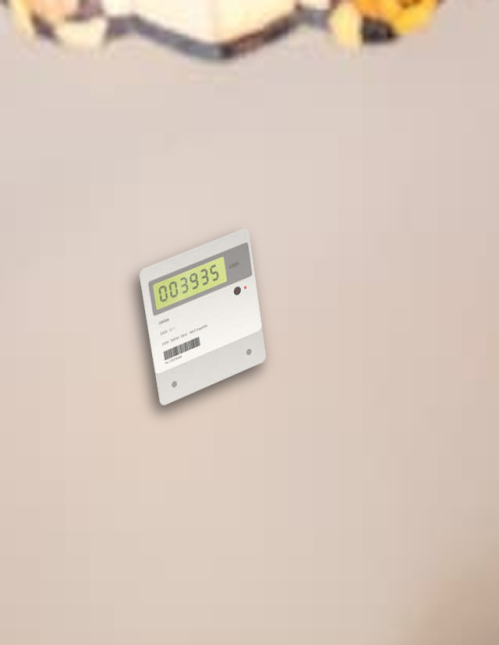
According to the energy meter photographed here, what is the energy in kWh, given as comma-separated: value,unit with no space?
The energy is 3935,kWh
